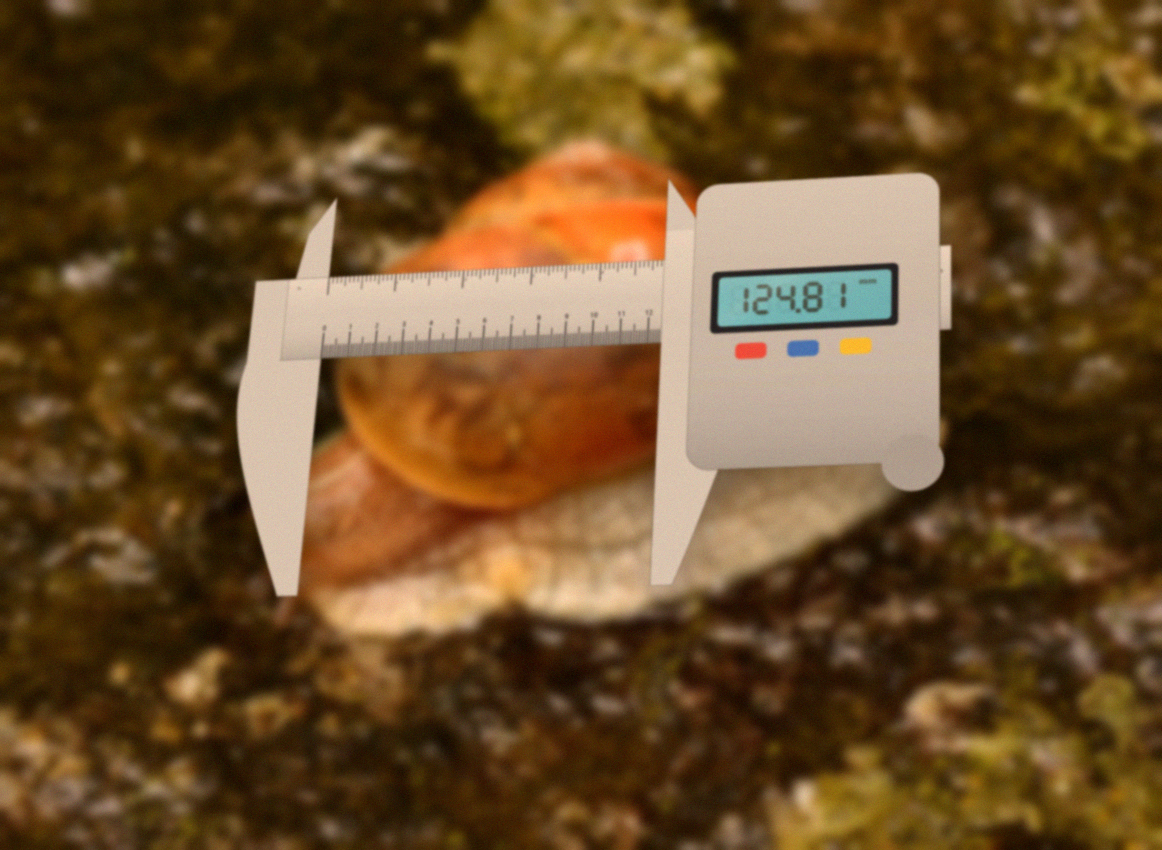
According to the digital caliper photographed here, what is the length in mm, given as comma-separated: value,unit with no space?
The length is 124.81,mm
